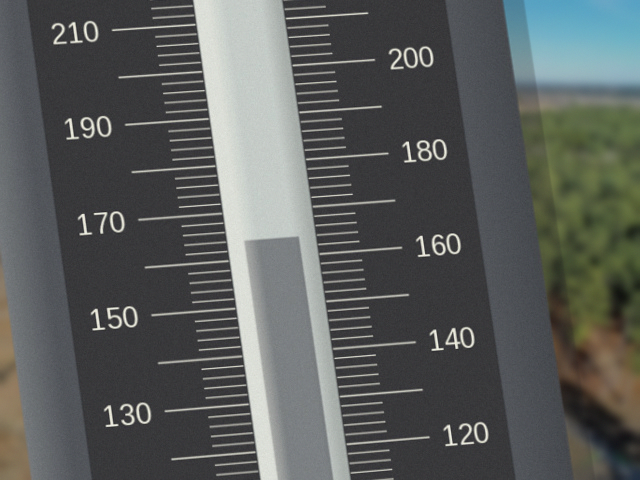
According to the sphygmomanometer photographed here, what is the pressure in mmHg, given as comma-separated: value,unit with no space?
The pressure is 164,mmHg
